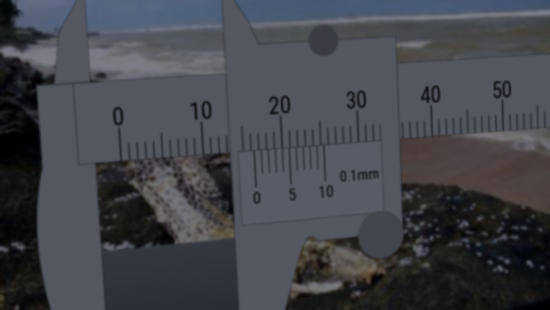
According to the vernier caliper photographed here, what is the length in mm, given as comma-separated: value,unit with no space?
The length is 16.4,mm
